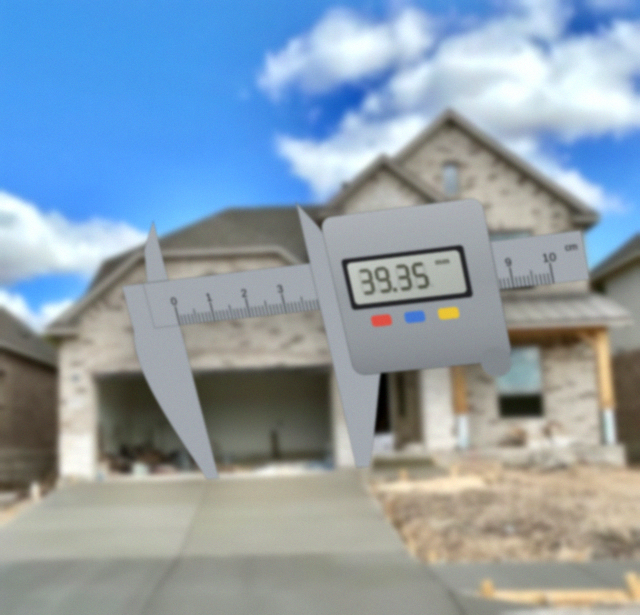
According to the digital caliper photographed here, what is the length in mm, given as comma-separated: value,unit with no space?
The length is 39.35,mm
